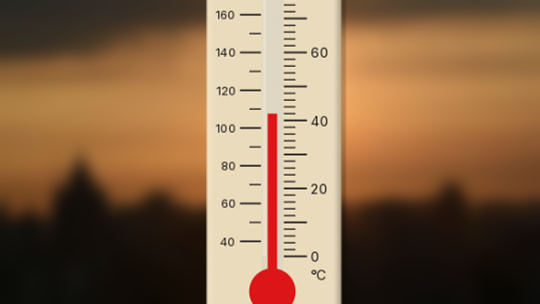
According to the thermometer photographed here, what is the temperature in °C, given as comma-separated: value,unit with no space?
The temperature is 42,°C
